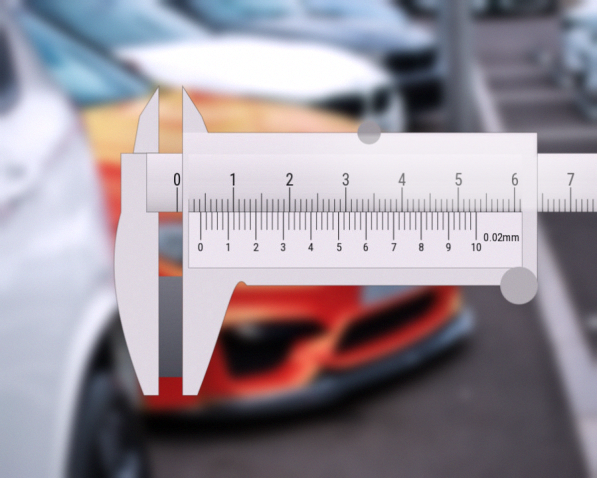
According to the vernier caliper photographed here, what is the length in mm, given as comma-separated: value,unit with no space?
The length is 4.2,mm
